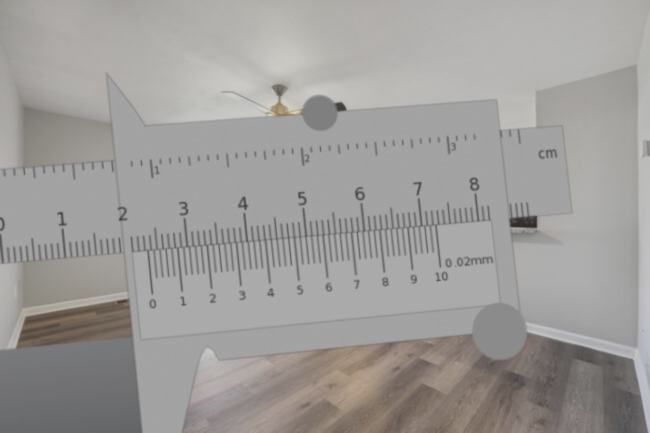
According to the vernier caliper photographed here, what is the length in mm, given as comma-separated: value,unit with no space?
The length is 23.5,mm
